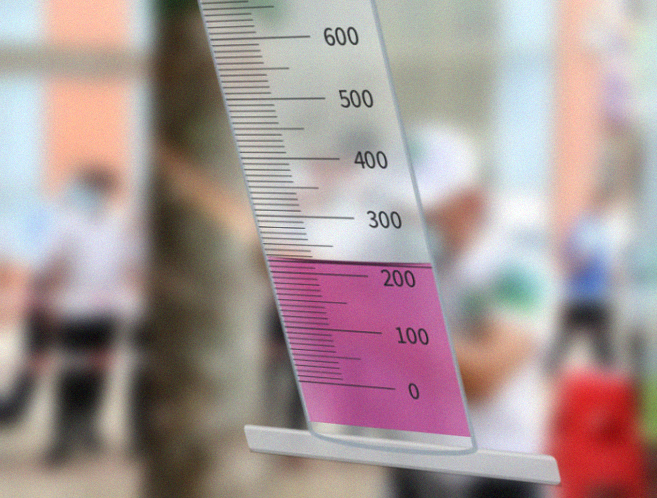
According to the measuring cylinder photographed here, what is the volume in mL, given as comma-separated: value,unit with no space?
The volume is 220,mL
